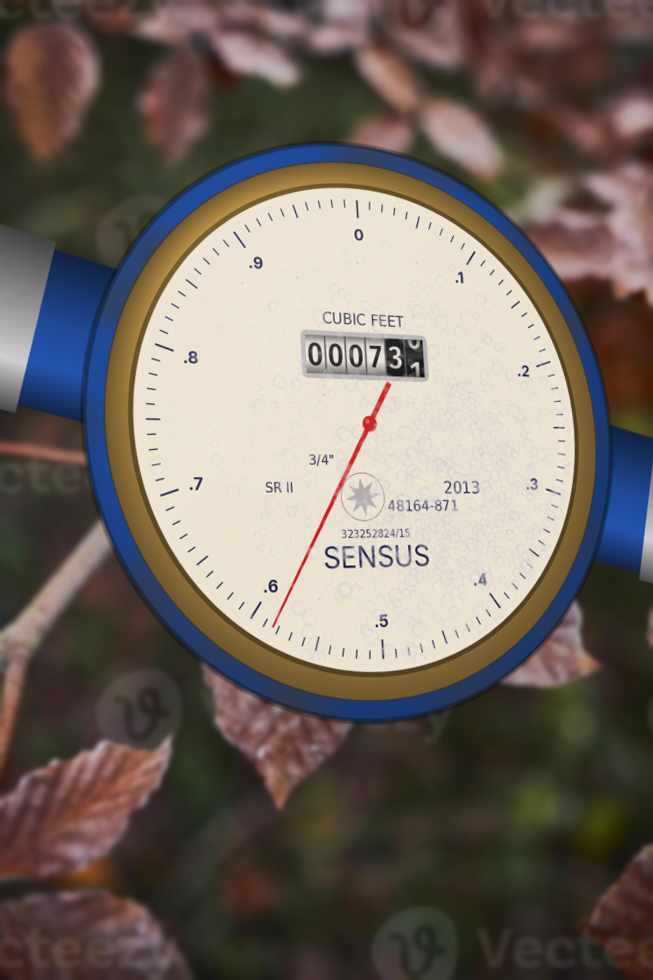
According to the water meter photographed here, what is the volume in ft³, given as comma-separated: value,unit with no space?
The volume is 730.58,ft³
